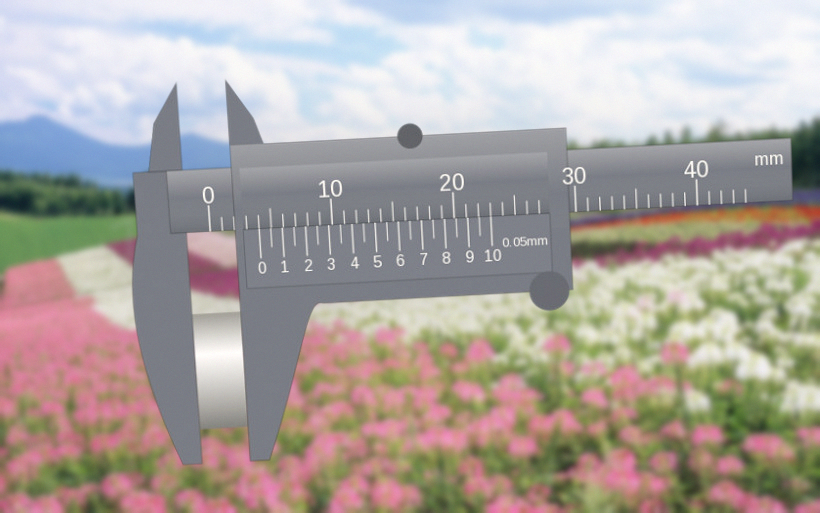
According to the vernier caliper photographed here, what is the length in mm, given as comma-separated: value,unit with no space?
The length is 4.0,mm
